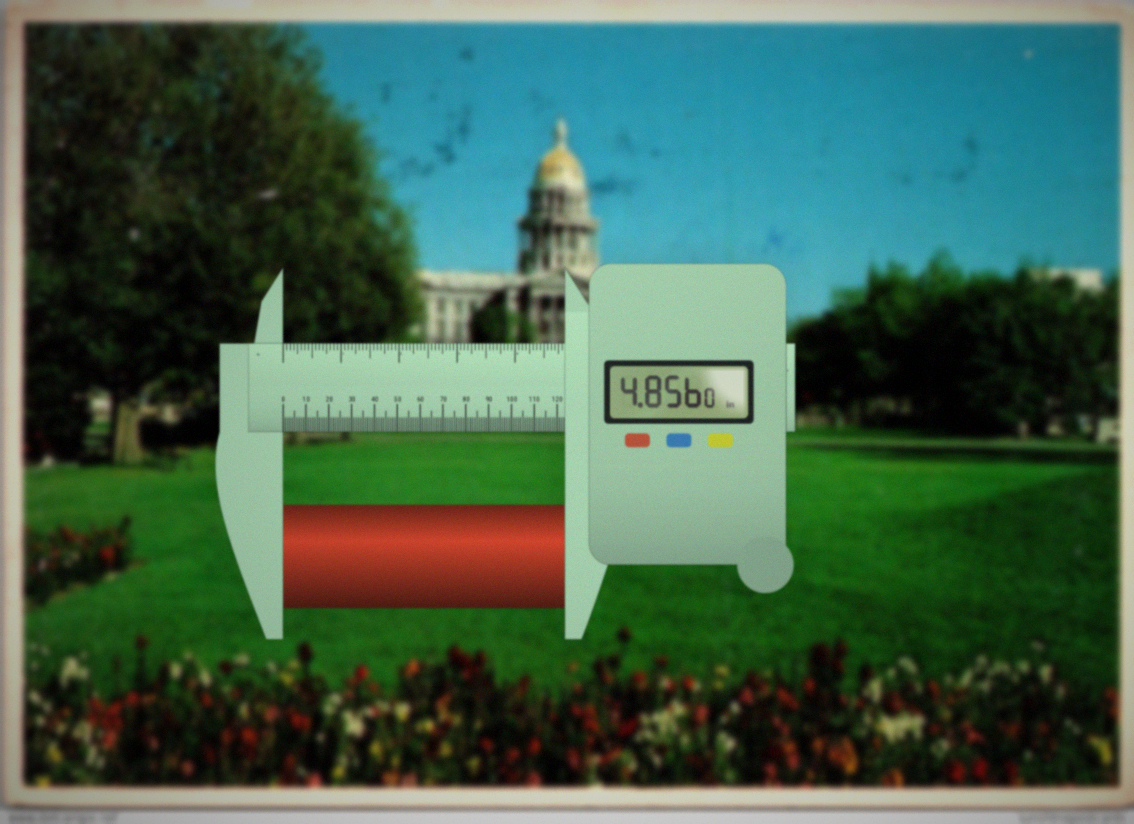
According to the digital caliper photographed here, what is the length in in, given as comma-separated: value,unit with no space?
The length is 4.8560,in
